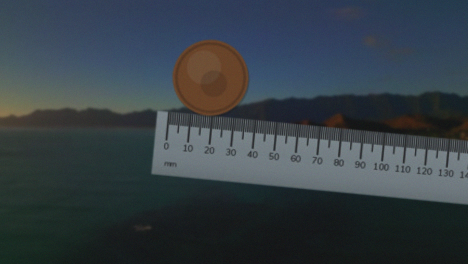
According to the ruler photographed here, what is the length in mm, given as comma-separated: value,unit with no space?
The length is 35,mm
